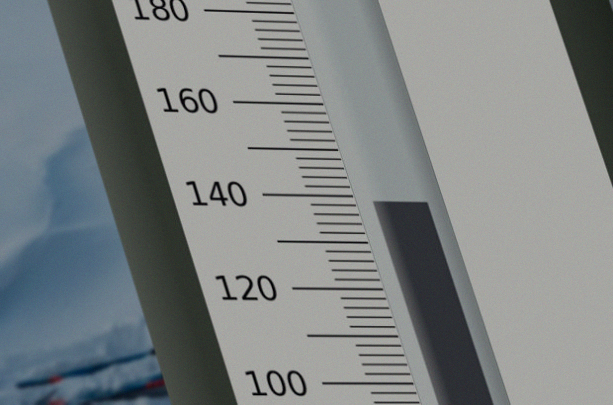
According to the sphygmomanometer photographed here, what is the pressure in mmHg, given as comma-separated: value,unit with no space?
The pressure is 139,mmHg
